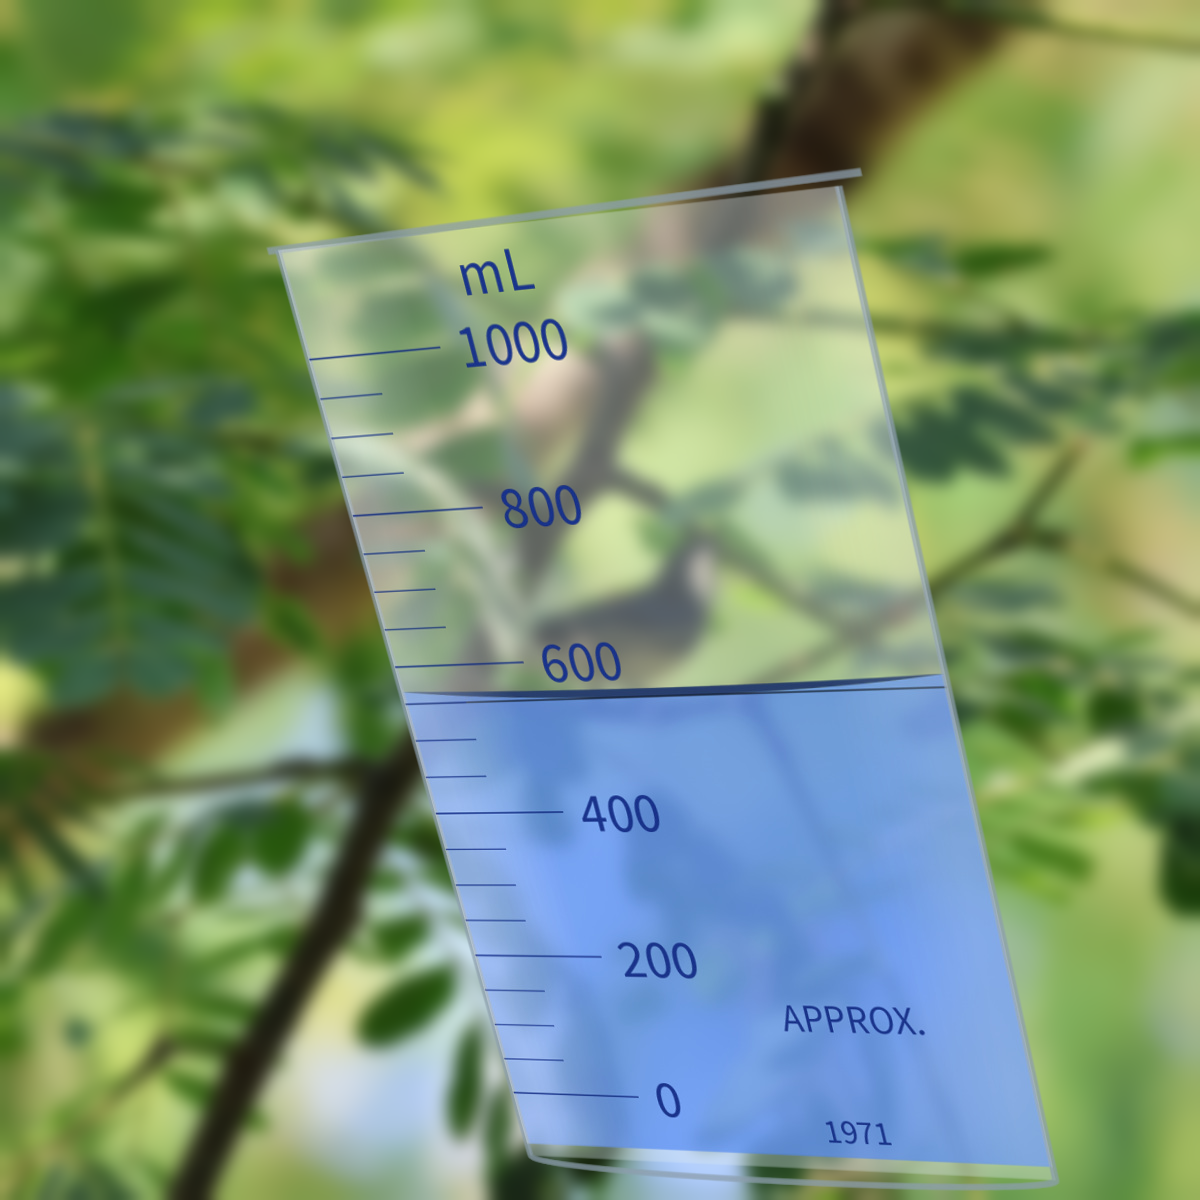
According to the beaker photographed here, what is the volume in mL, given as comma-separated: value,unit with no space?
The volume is 550,mL
